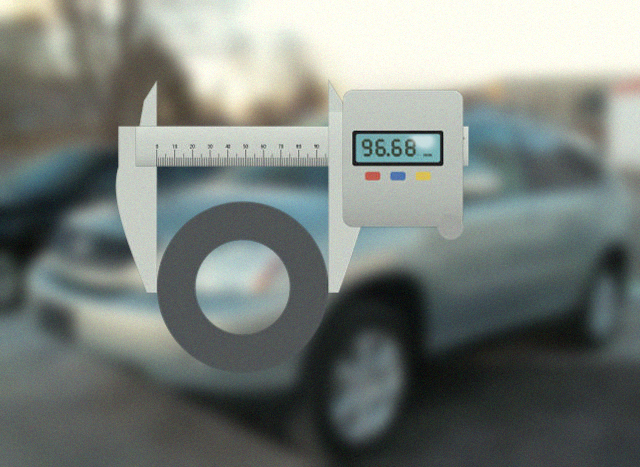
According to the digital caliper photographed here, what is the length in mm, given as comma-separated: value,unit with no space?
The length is 96.68,mm
